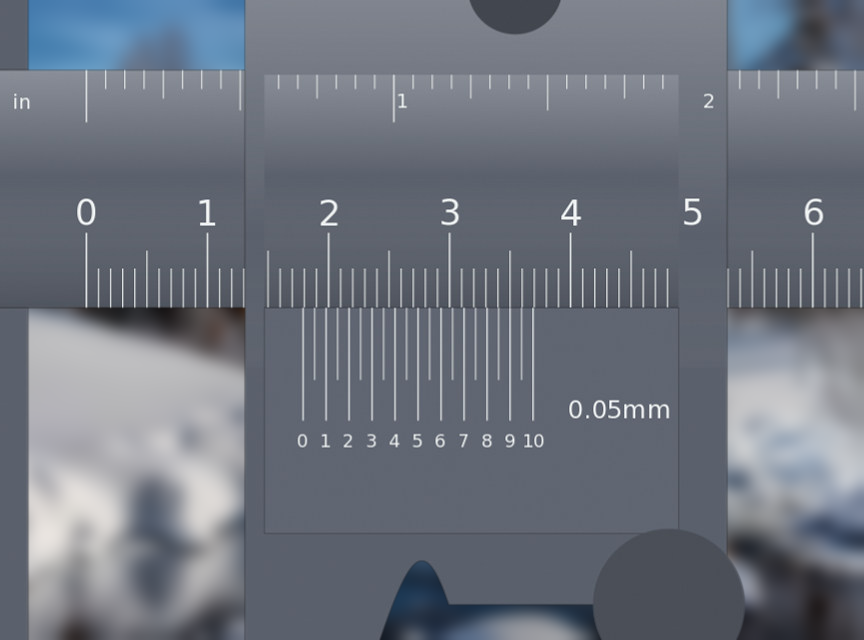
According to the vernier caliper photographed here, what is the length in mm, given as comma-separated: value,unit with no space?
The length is 17.9,mm
